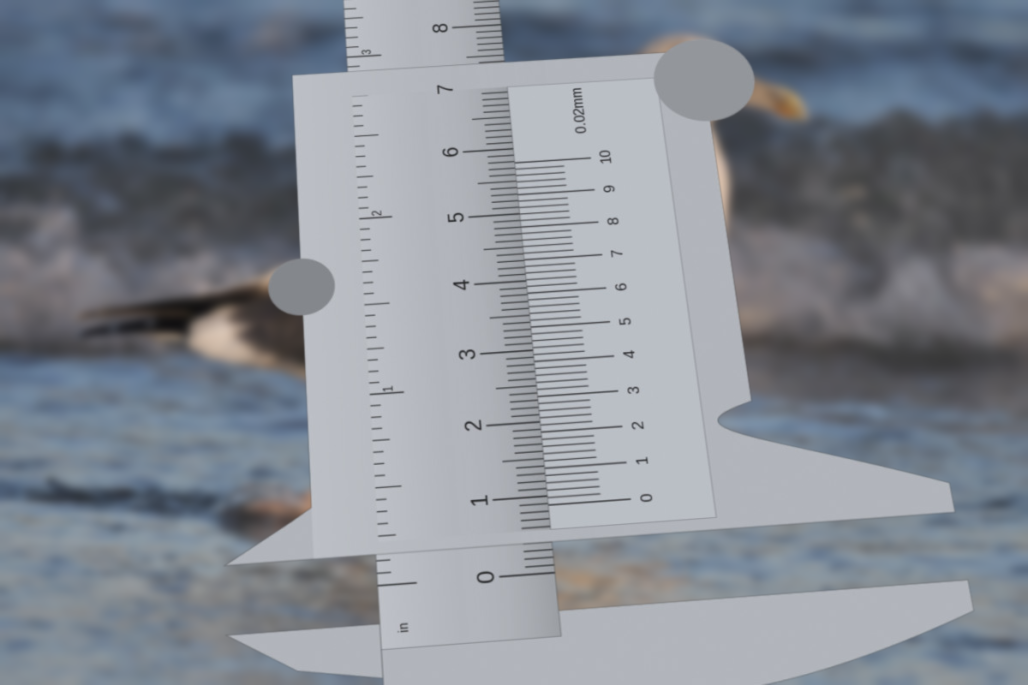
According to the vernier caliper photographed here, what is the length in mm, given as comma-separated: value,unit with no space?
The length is 8.8,mm
